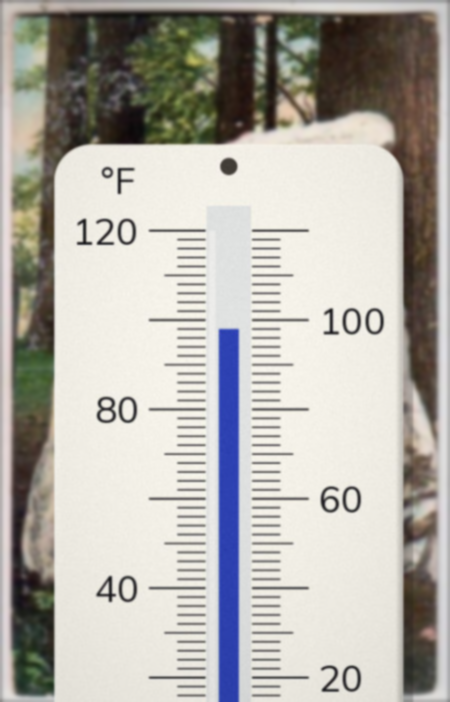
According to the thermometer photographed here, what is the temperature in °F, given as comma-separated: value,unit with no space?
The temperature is 98,°F
